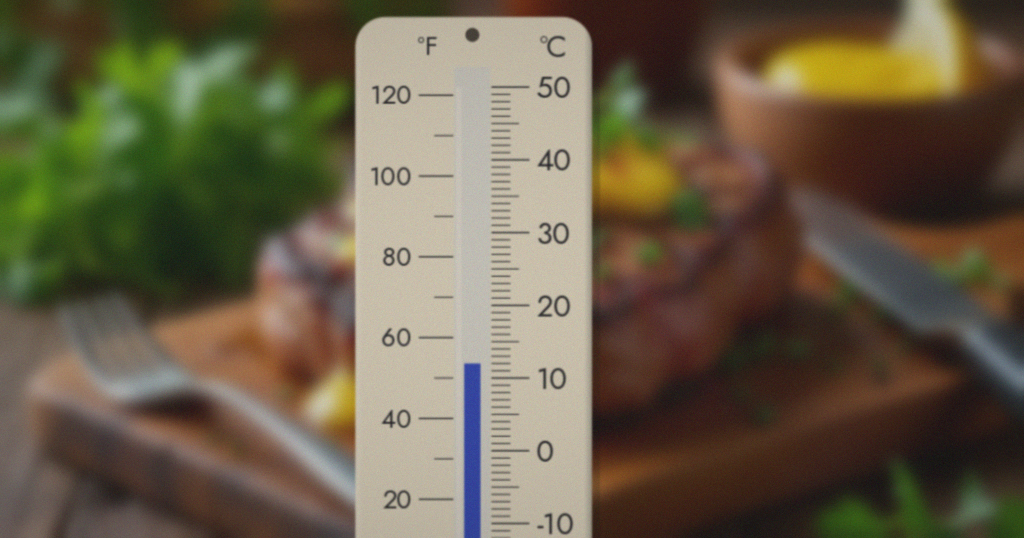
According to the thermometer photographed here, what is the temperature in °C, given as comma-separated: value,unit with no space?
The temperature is 12,°C
